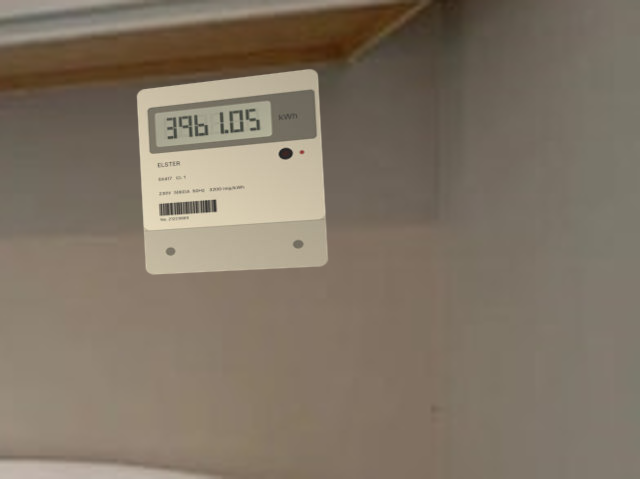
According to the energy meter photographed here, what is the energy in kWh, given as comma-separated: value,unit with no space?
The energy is 3961.05,kWh
